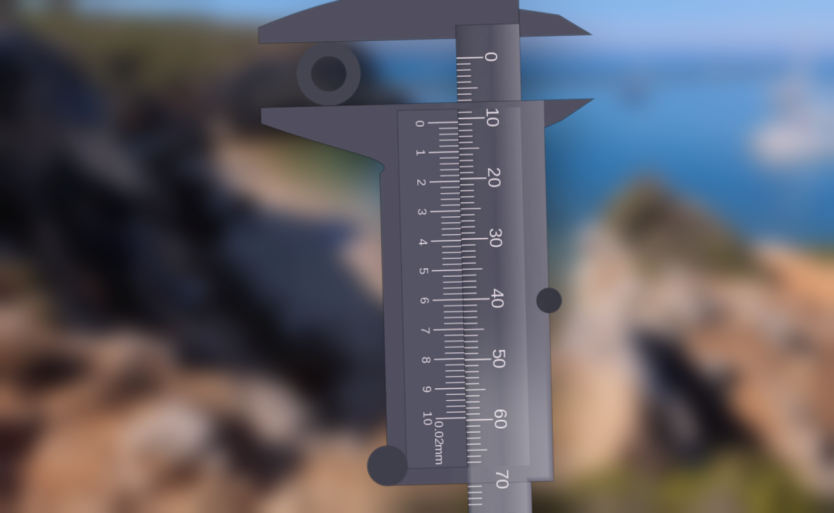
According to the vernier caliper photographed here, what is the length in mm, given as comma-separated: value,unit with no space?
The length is 10.6,mm
